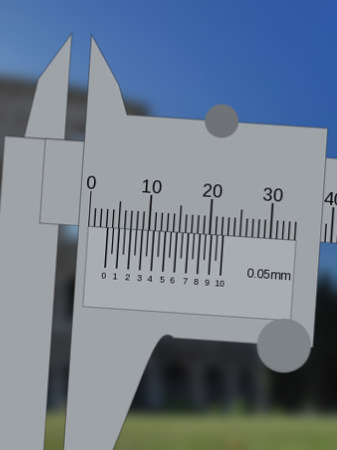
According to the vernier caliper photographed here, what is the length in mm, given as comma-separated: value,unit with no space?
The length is 3.2,mm
